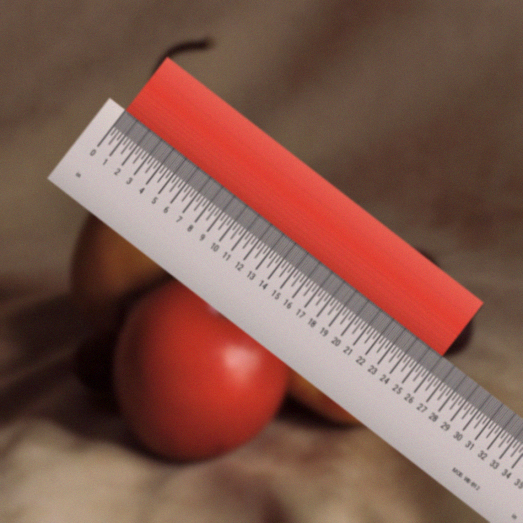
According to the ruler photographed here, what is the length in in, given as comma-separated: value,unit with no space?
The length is 26,in
